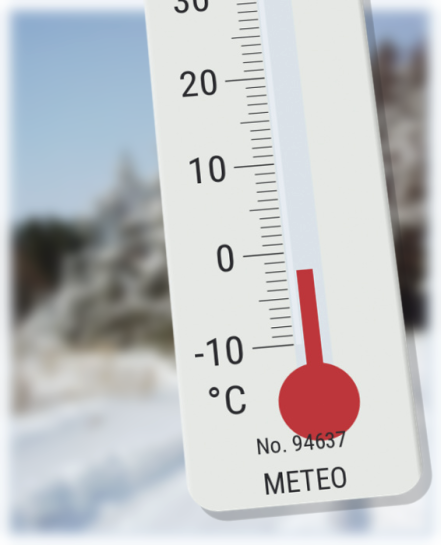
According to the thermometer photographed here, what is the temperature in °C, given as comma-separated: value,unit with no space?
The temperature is -2,°C
